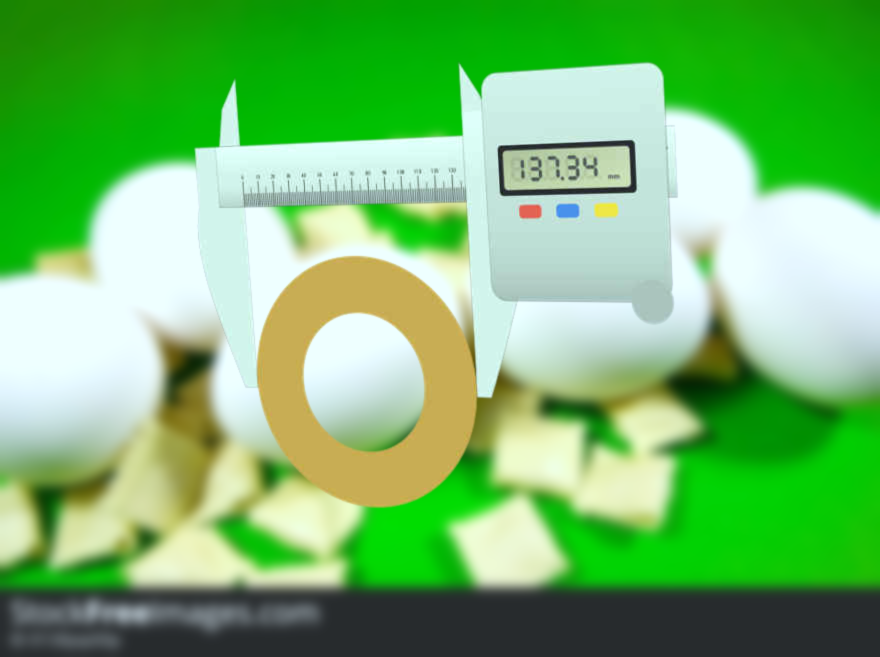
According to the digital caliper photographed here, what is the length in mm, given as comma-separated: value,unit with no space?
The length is 137.34,mm
